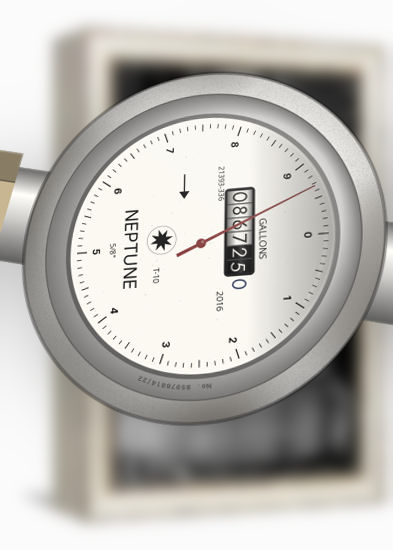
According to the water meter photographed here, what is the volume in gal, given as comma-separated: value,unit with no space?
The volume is 867249.3,gal
